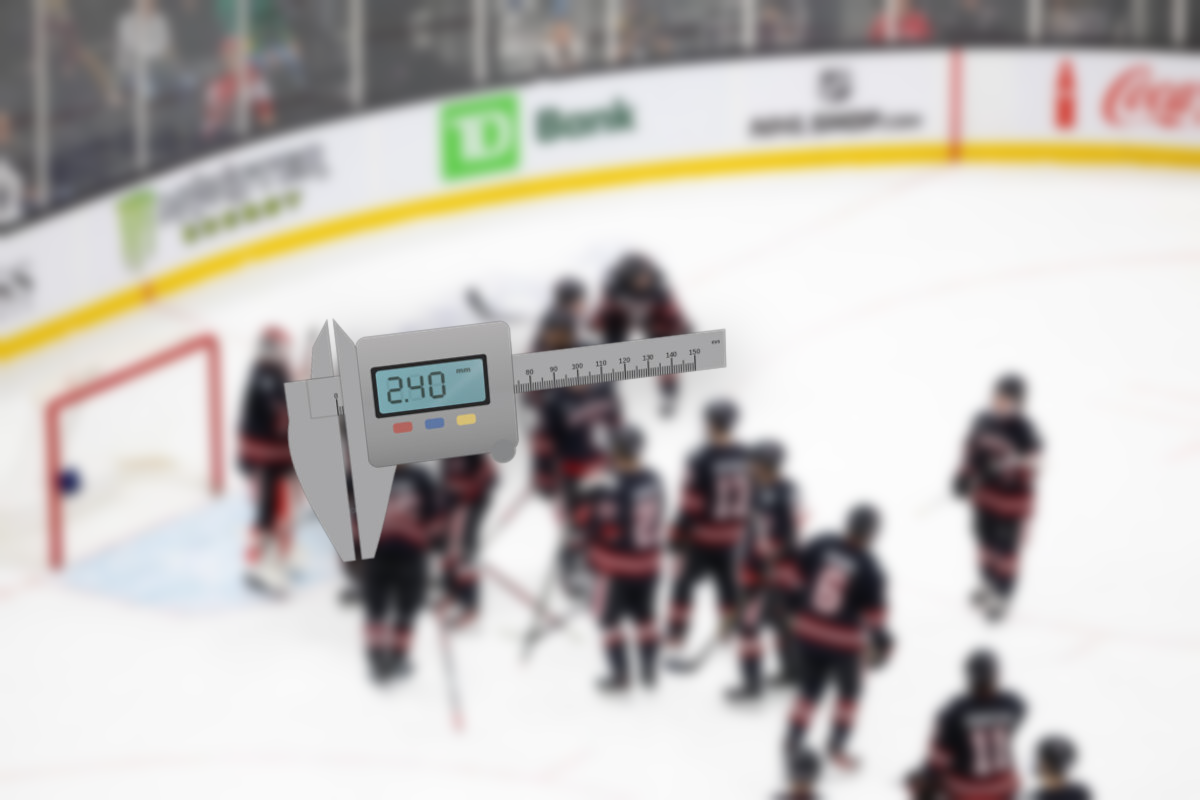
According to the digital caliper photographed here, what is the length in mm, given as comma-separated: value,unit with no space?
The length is 2.40,mm
